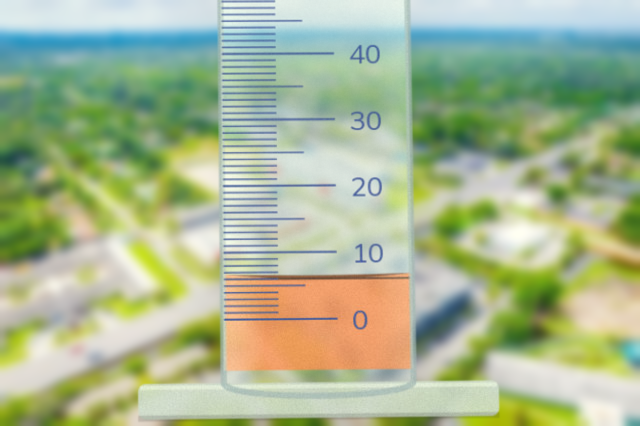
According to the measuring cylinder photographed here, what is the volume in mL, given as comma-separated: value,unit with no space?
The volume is 6,mL
